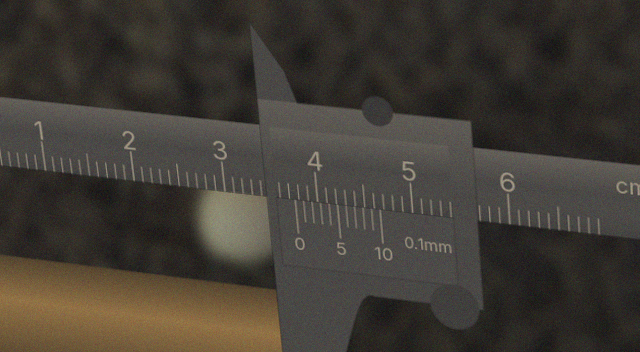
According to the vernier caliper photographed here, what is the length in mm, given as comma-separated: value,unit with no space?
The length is 37.6,mm
